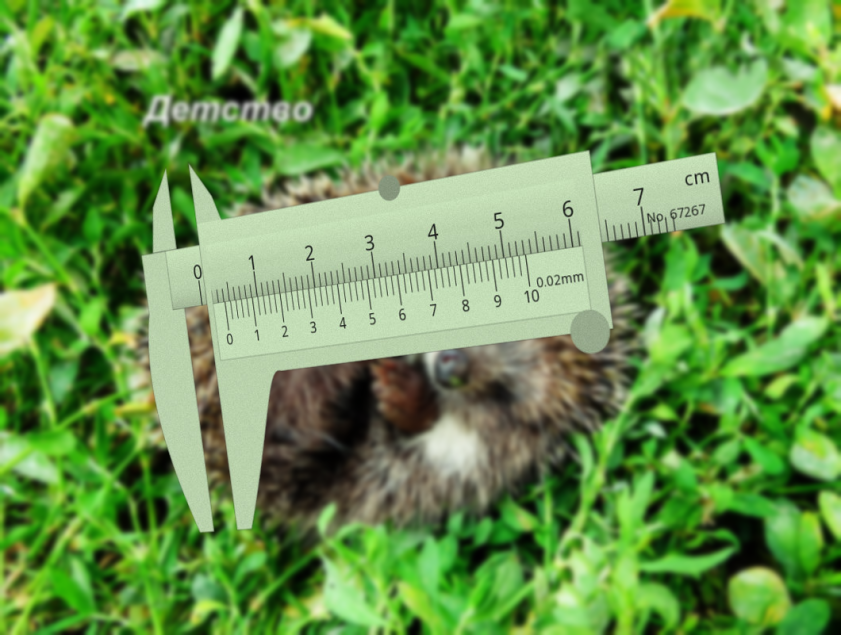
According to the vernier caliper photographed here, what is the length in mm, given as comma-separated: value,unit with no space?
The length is 4.2,mm
